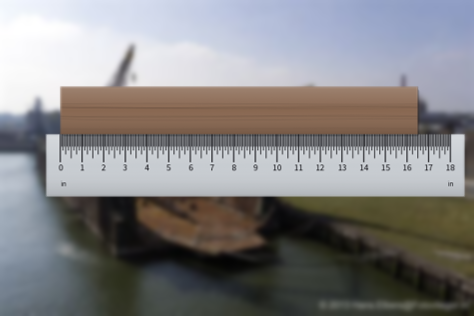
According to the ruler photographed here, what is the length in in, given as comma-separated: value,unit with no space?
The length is 16.5,in
